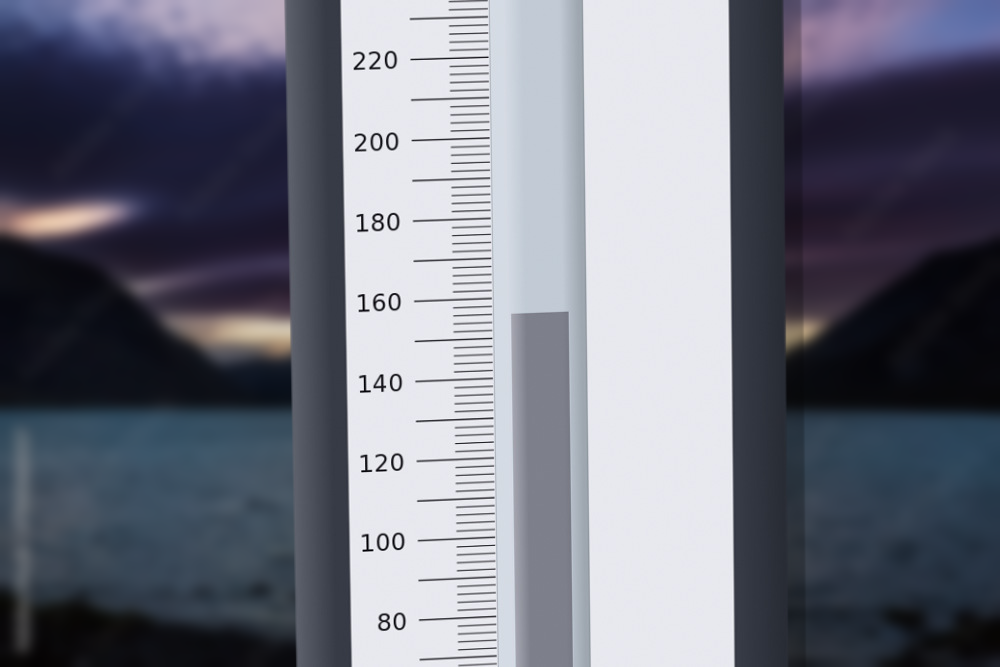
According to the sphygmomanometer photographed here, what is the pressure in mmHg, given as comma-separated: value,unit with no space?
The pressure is 156,mmHg
